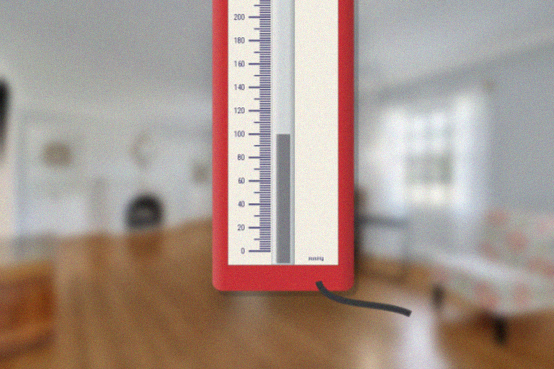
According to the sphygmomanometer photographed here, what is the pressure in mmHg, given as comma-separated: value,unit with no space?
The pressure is 100,mmHg
